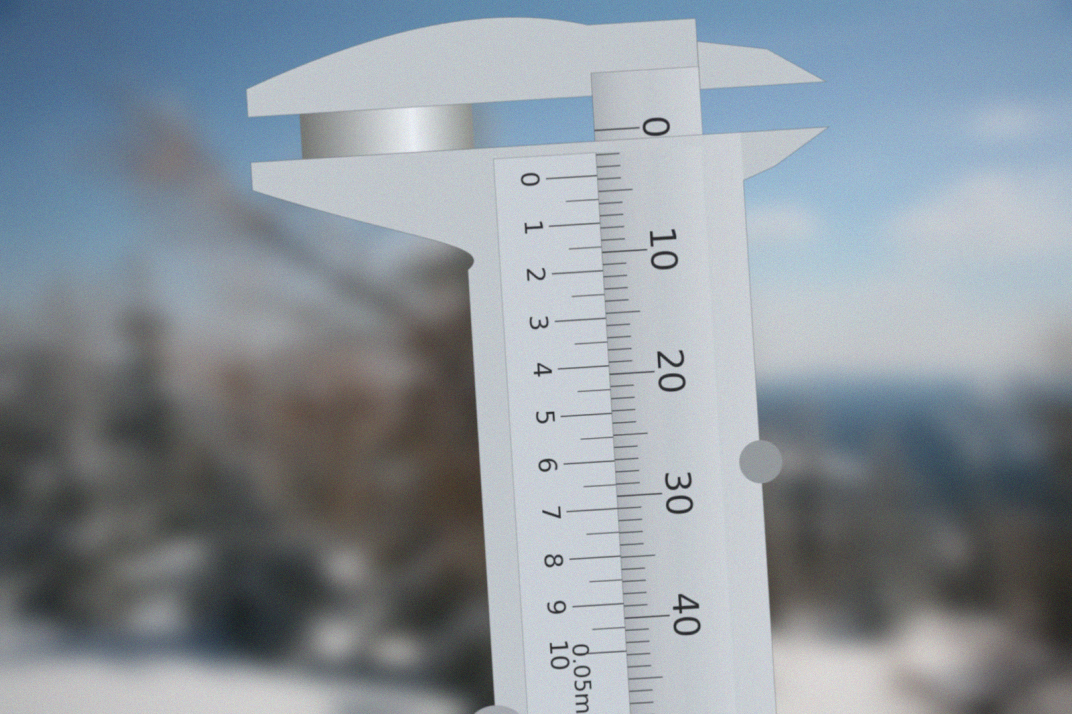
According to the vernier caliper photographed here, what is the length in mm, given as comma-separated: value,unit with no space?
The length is 3.7,mm
